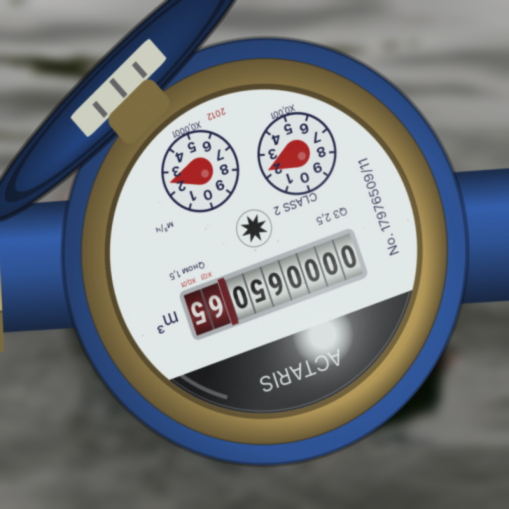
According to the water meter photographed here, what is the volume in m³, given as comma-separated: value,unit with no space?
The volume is 650.6522,m³
